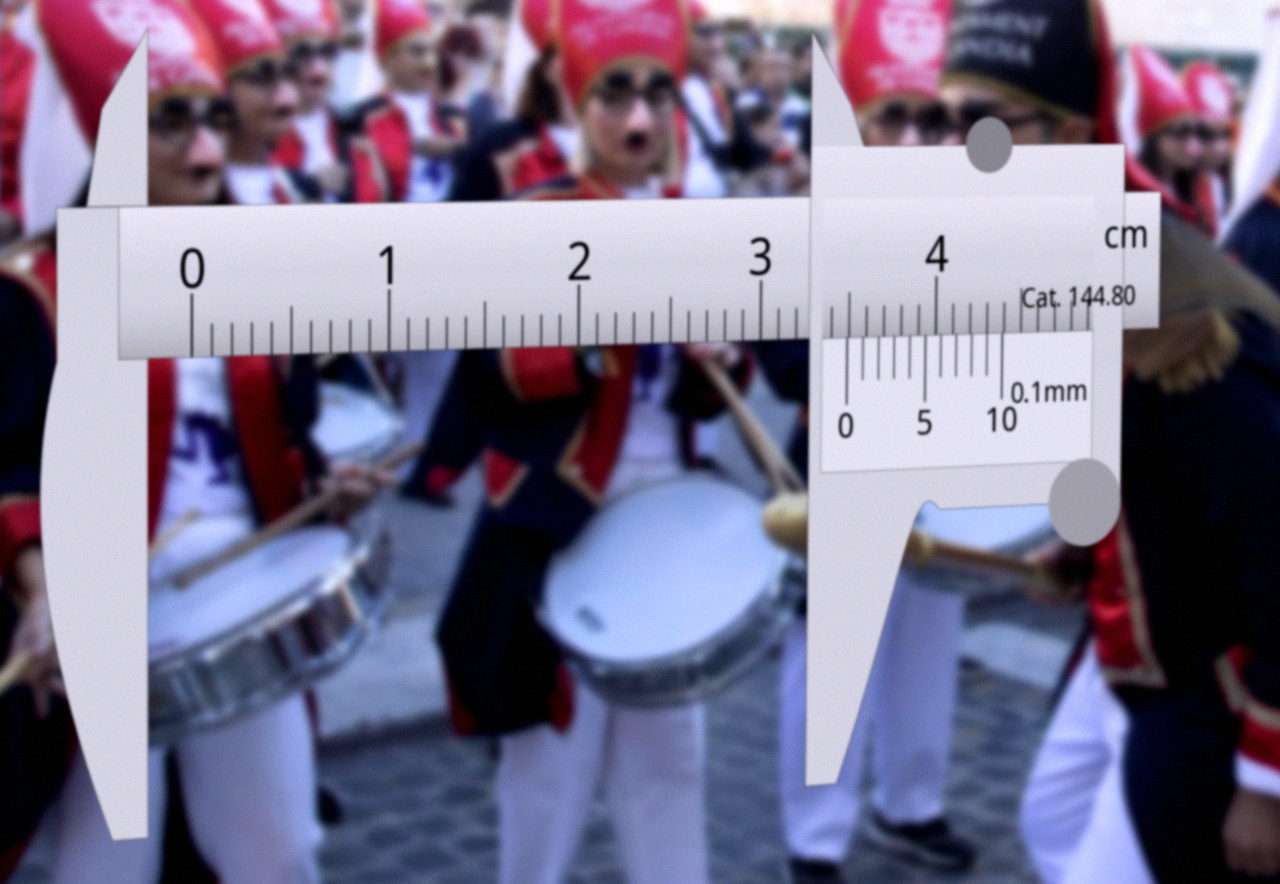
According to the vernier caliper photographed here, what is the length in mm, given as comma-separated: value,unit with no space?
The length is 34.9,mm
